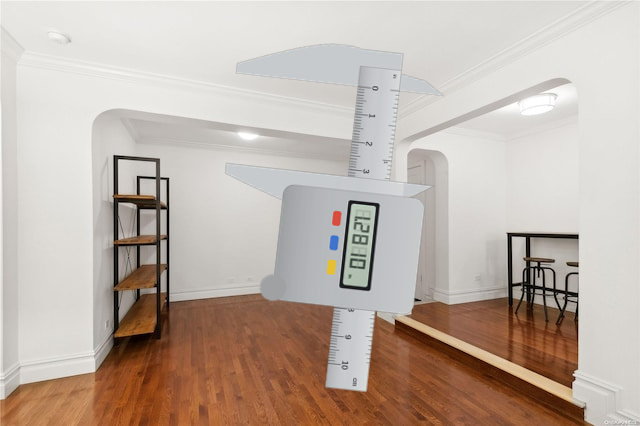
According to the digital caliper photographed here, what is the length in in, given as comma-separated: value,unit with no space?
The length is 1.2810,in
